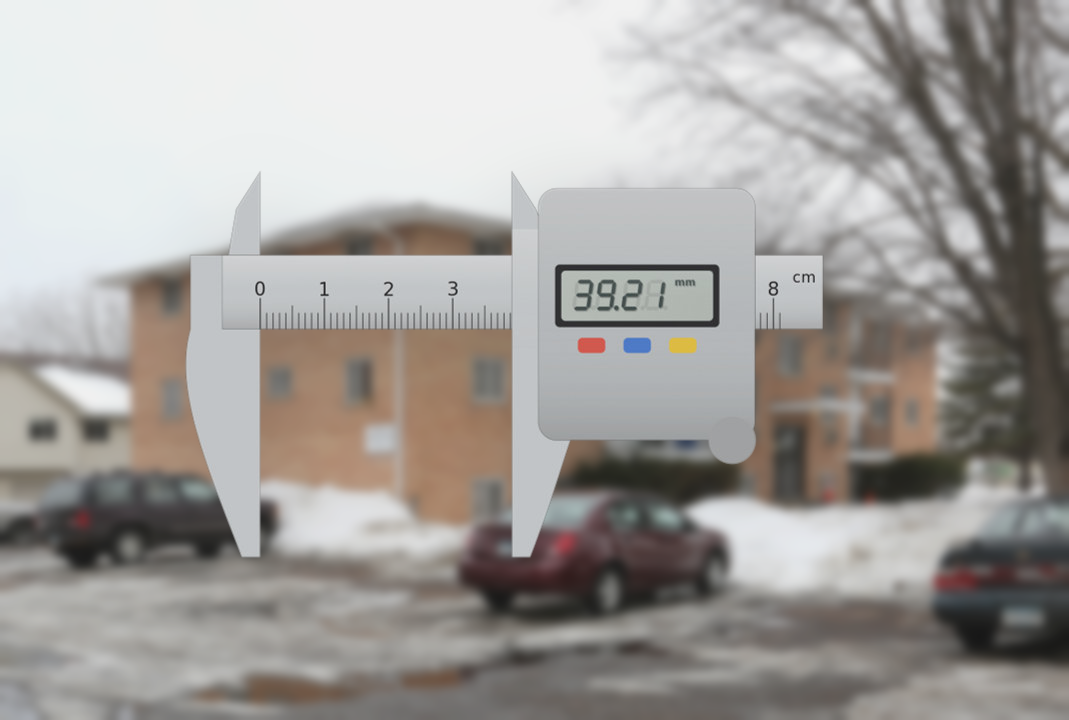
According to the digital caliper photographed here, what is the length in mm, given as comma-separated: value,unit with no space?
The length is 39.21,mm
